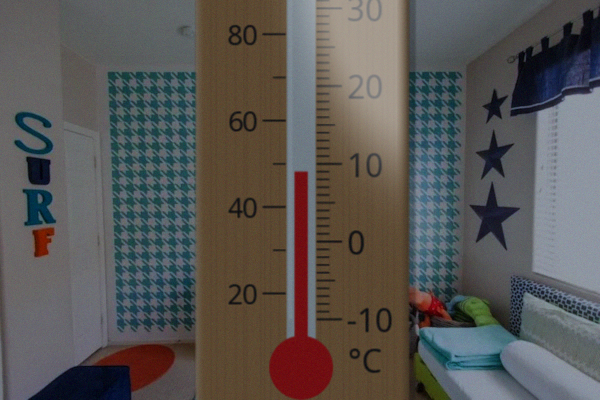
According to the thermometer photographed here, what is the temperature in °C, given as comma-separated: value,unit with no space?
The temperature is 9,°C
